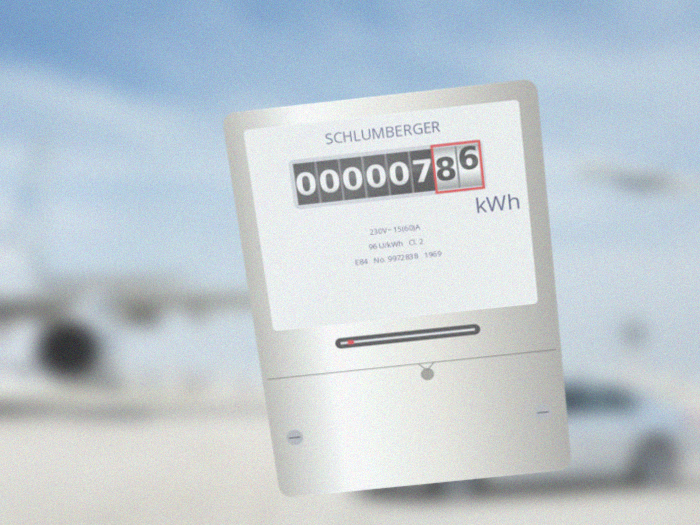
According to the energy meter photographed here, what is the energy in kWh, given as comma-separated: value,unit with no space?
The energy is 7.86,kWh
